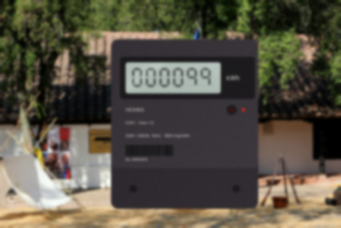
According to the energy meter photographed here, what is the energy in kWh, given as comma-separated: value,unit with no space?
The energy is 99,kWh
